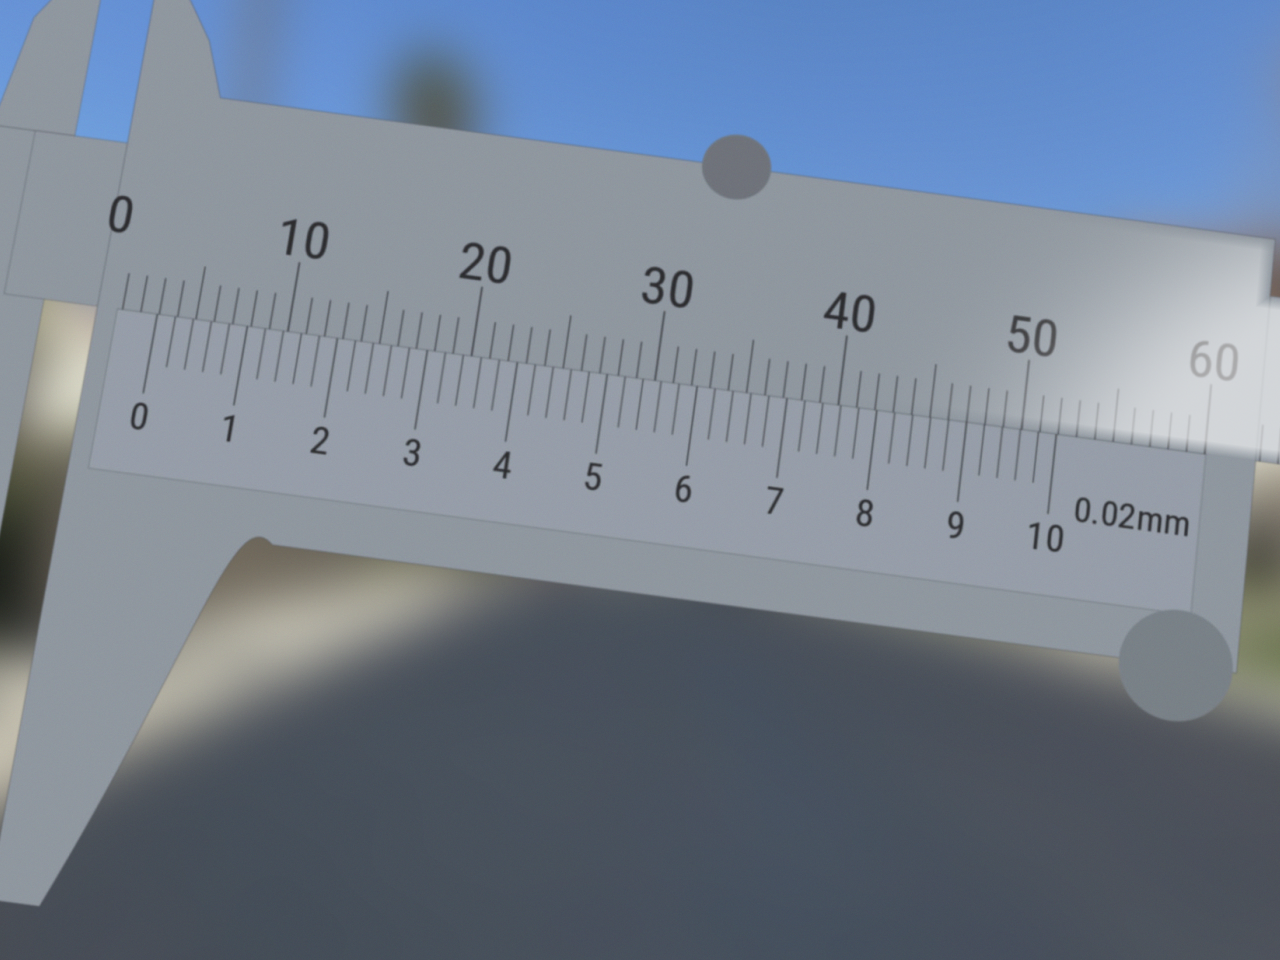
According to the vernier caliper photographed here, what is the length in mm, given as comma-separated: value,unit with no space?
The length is 2.9,mm
